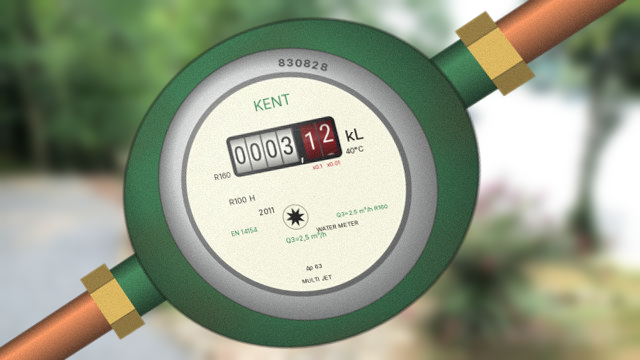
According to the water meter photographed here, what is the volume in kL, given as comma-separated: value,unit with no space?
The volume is 3.12,kL
